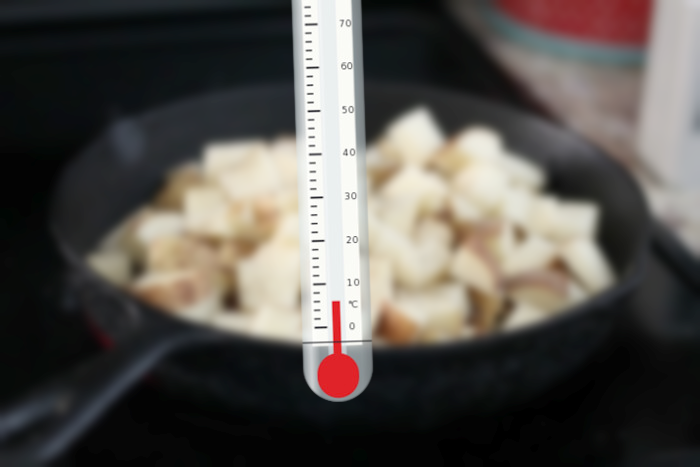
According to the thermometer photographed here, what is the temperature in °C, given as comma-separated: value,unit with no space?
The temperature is 6,°C
